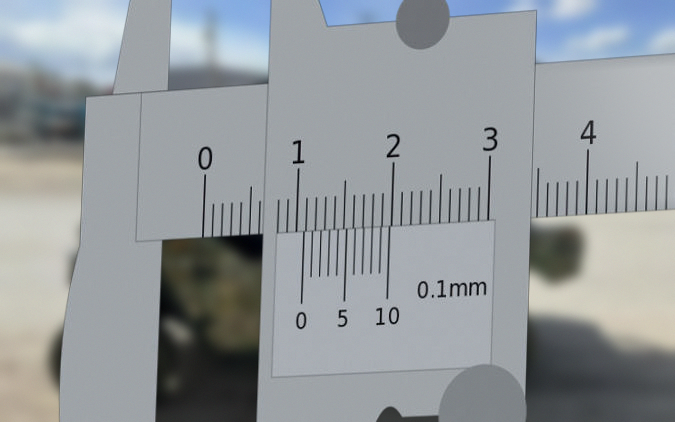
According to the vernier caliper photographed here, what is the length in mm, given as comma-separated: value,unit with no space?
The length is 10.8,mm
